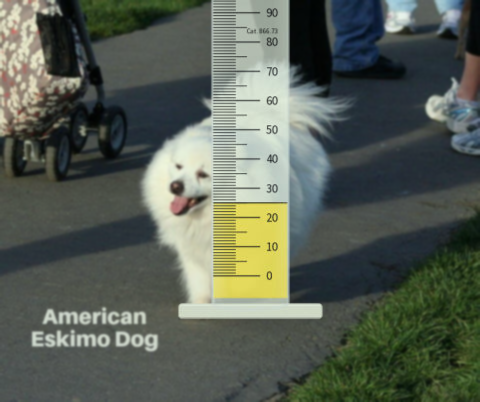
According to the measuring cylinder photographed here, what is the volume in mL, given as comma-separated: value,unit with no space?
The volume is 25,mL
